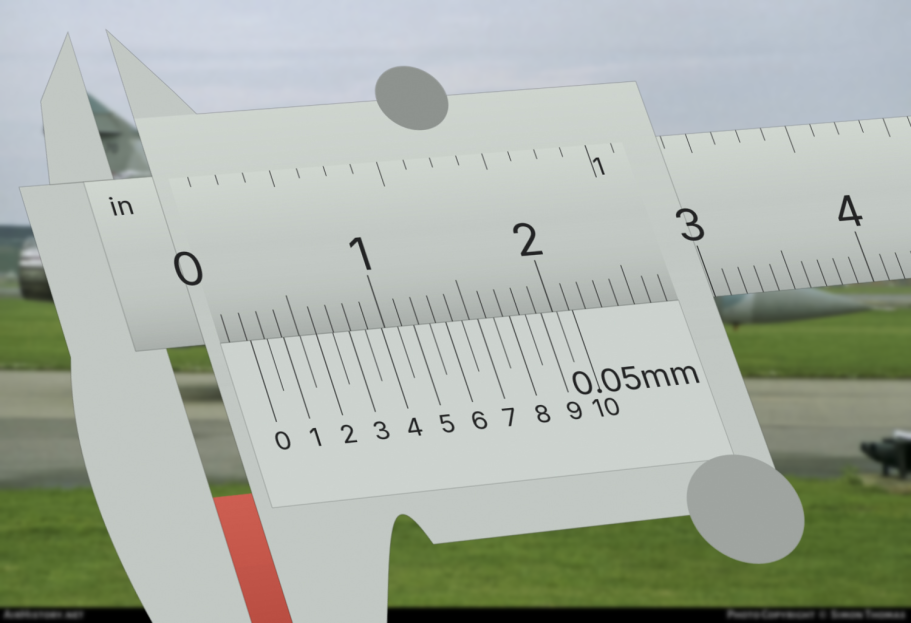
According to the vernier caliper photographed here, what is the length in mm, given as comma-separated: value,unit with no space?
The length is 2.2,mm
